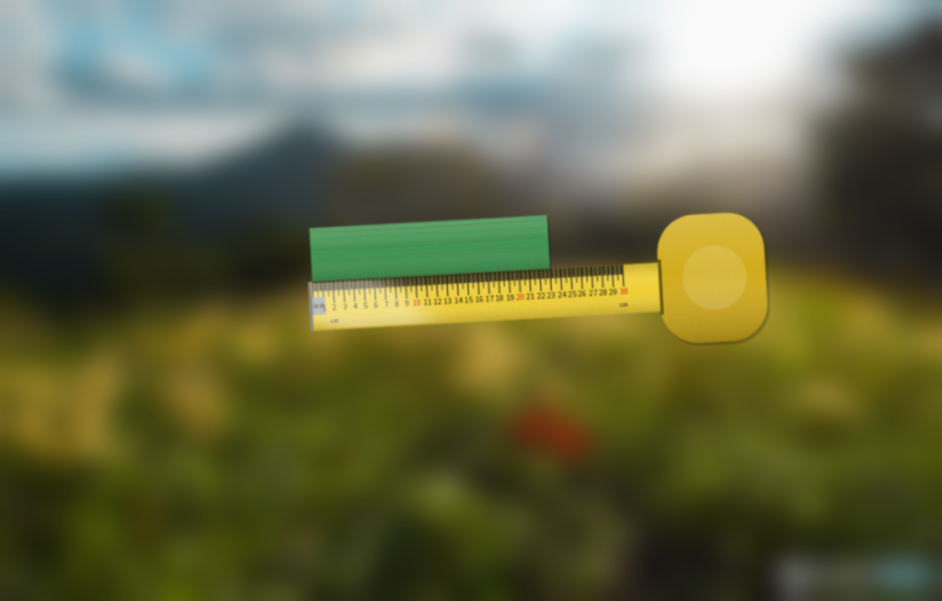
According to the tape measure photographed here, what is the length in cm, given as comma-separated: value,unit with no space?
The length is 23,cm
